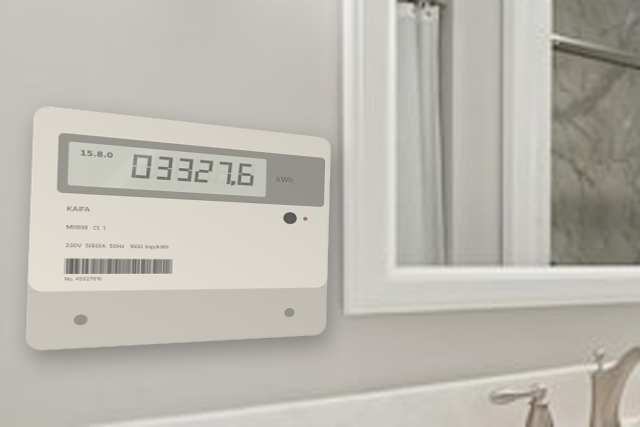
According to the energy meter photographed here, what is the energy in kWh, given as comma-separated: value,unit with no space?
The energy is 3327.6,kWh
